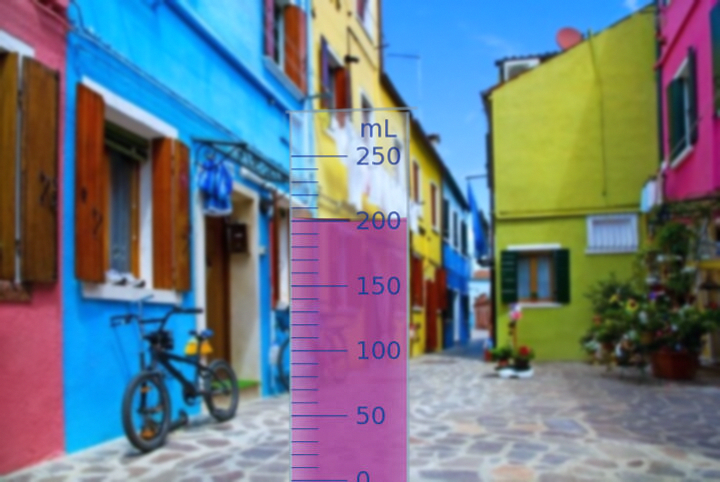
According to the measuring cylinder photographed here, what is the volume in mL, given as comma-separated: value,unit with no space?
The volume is 200,mL
